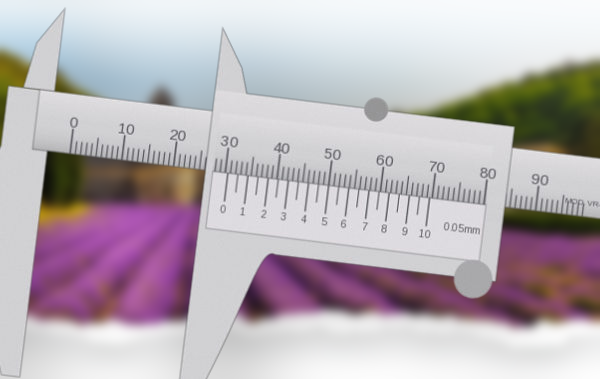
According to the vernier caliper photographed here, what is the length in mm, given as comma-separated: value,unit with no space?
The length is 30.5,mm
